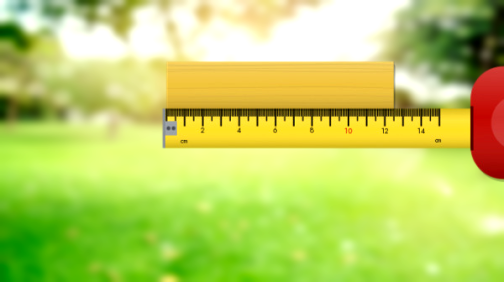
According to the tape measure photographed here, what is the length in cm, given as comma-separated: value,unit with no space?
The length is 12.5,cm
